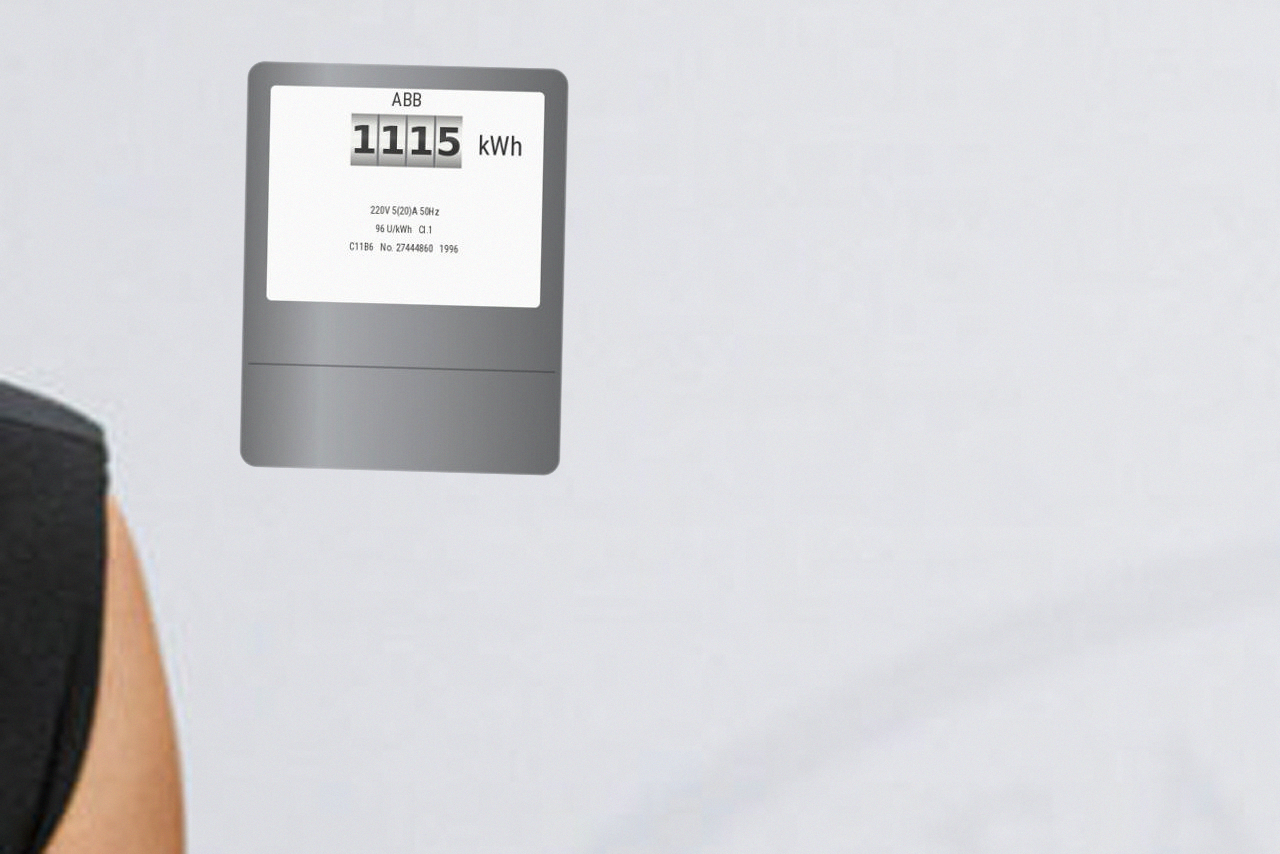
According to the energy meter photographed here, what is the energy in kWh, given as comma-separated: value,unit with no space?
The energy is 1115,kWh
